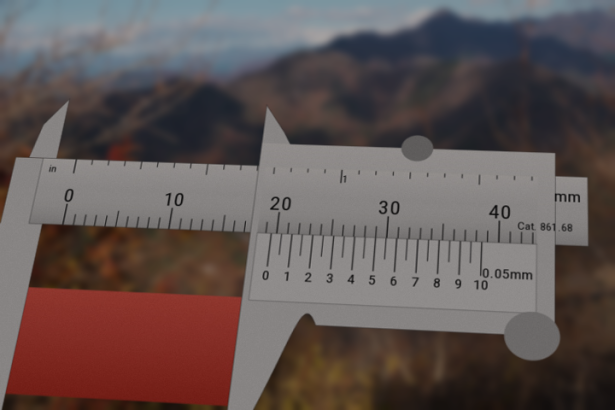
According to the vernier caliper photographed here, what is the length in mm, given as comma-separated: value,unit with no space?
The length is 19.5,mm
